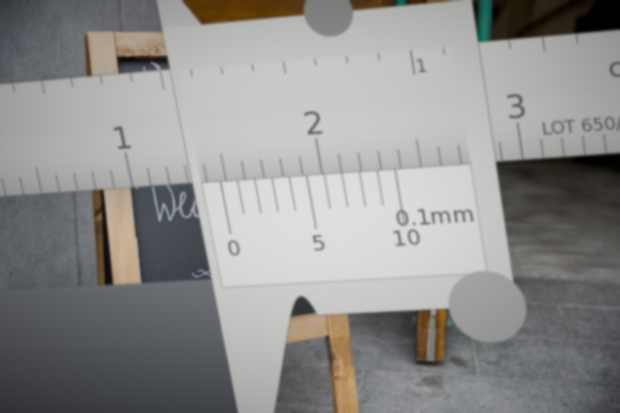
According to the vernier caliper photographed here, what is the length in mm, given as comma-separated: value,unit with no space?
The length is 14.7,mm
